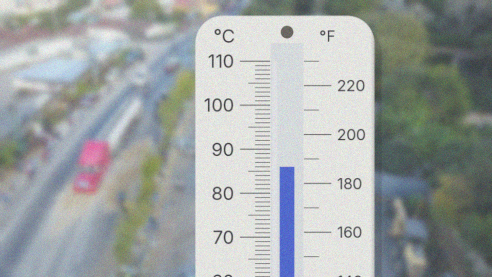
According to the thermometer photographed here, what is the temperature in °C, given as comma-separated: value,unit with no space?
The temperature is 86,°C
